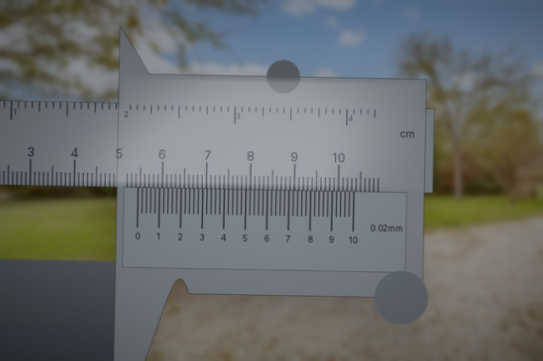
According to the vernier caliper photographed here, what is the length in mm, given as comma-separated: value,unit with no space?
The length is 54.5,mm
